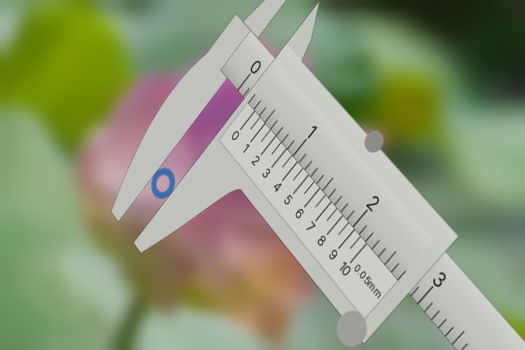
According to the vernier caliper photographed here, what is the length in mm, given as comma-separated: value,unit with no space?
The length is 3.2,mm
